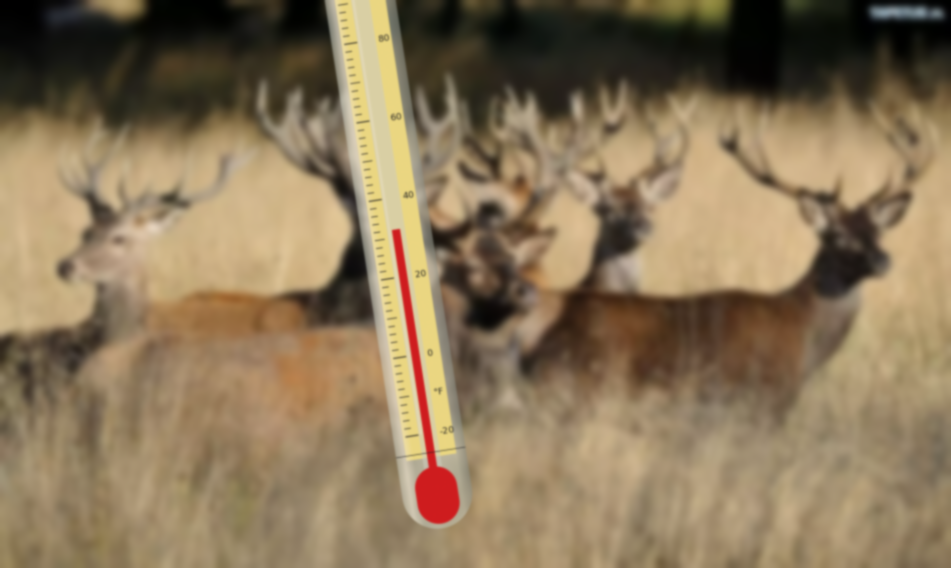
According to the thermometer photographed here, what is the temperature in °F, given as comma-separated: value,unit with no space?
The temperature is 32,°F
